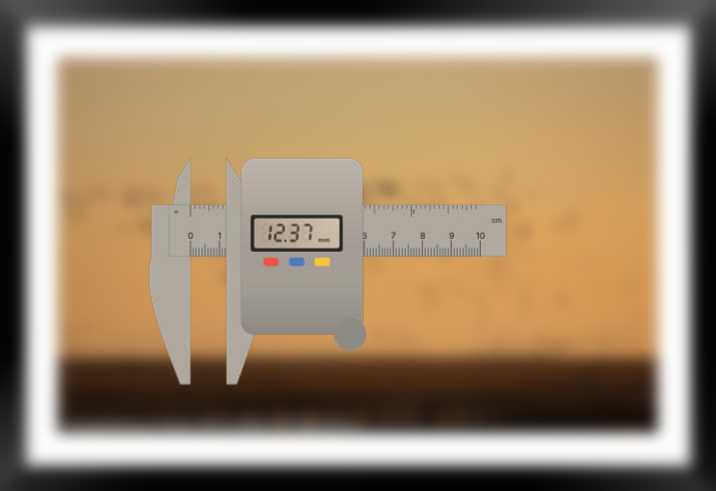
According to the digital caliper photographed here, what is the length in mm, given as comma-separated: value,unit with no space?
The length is 12.37,mm
